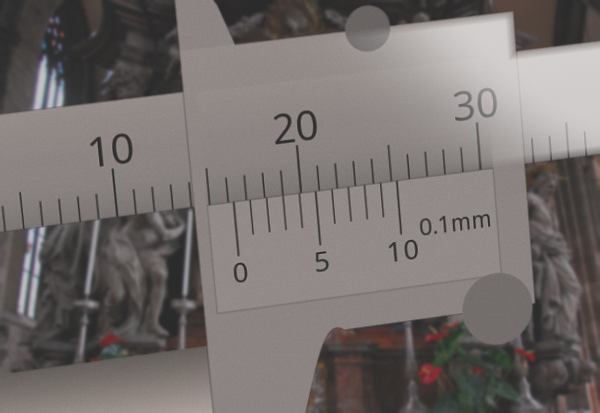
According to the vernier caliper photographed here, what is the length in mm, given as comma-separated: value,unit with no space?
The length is 16.3,mm
